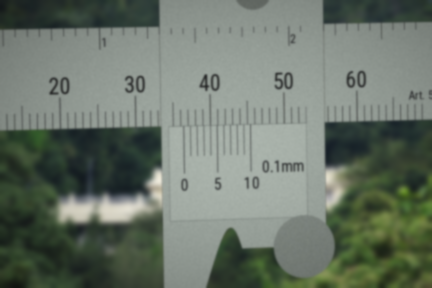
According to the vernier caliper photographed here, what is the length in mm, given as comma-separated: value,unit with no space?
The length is 36.4,mm
